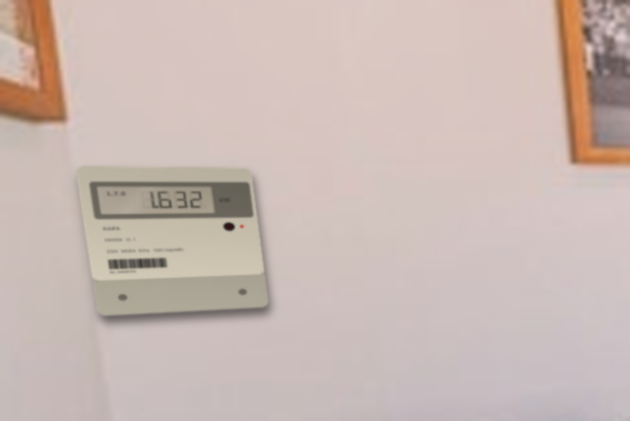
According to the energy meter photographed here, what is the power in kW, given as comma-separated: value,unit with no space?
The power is 1.632,kW
